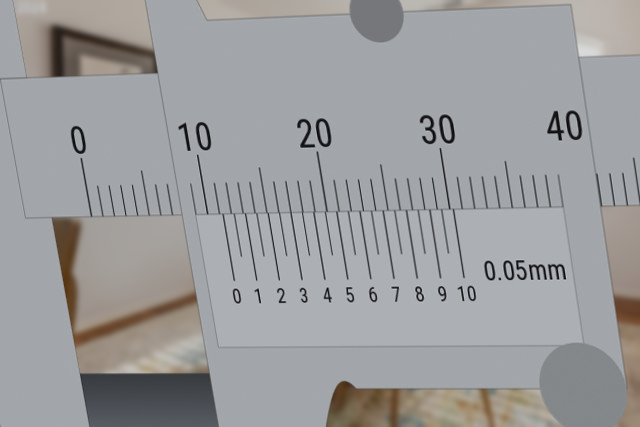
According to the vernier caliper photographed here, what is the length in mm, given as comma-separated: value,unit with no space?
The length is 11.3,mm
